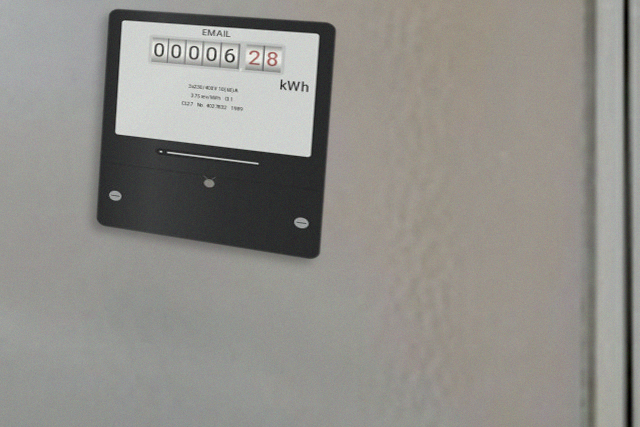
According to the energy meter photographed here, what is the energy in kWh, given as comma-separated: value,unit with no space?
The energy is 6.28,kWh
